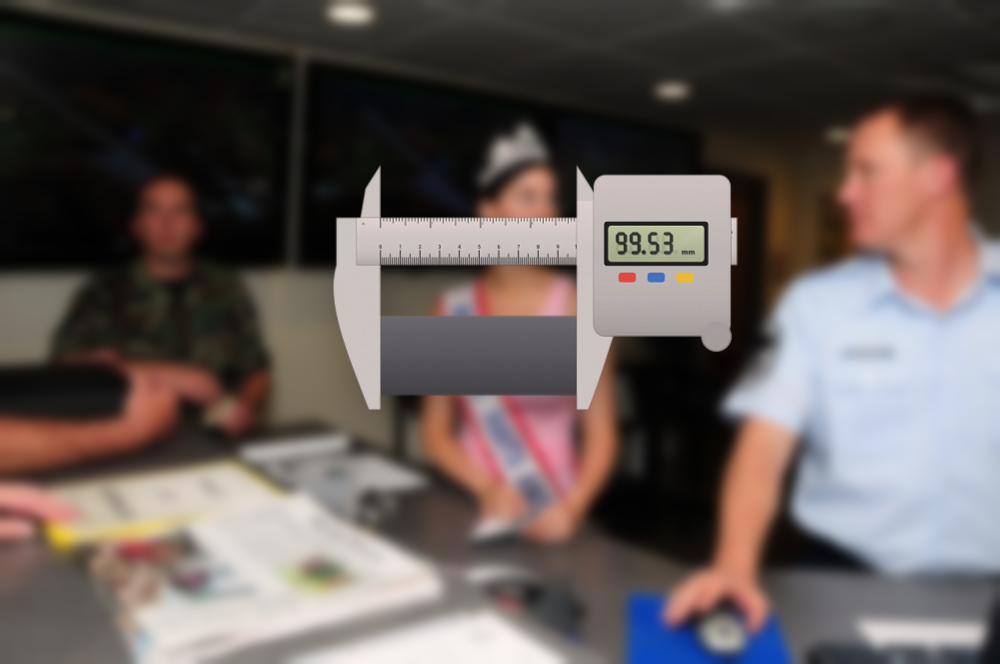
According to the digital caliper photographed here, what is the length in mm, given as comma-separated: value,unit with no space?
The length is 99.53,mm
